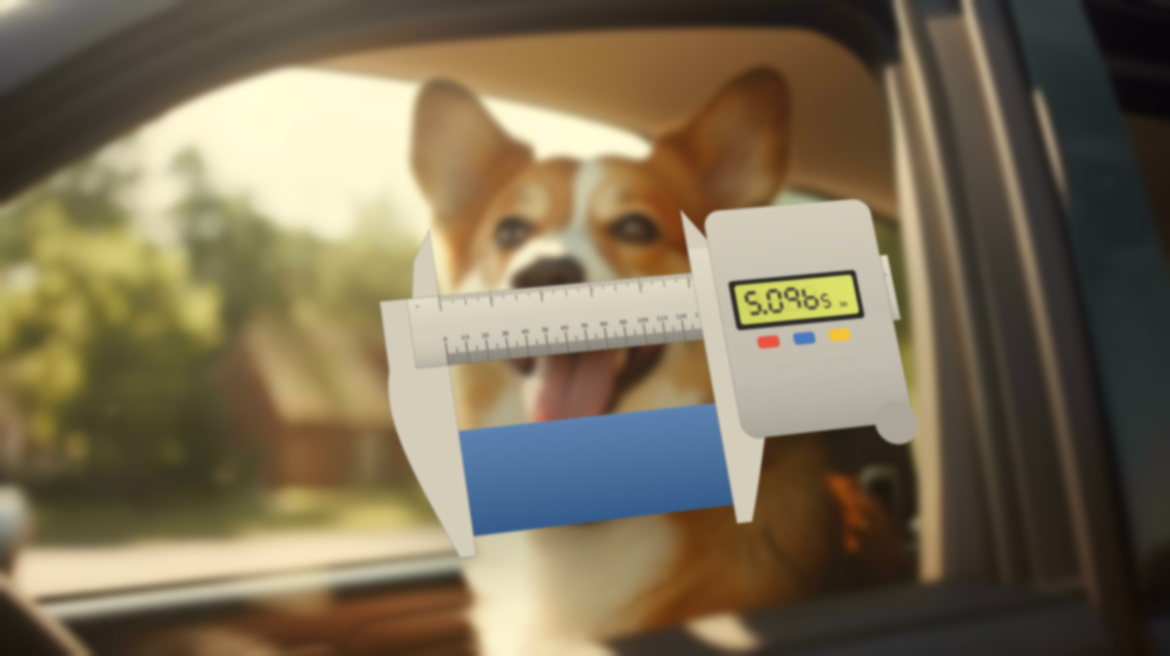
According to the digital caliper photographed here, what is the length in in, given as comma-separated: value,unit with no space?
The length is 5.0965,in
